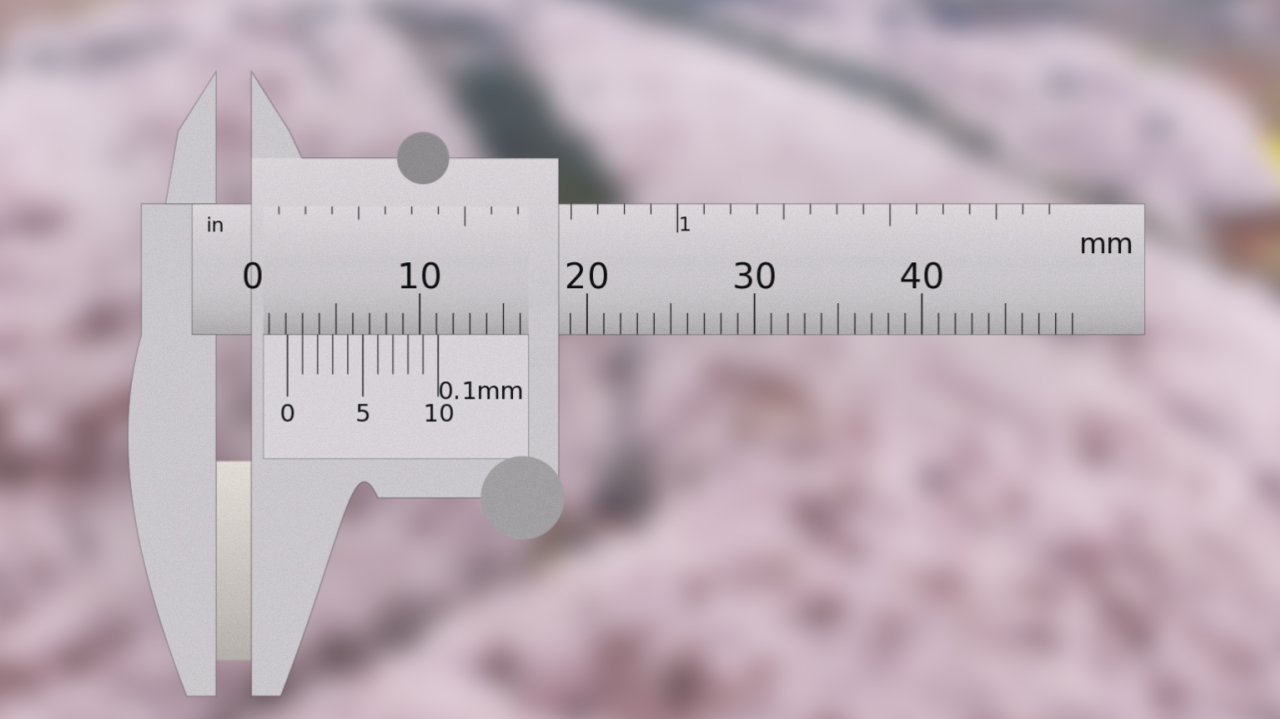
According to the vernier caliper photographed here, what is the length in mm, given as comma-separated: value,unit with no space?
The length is 2.1,mm
